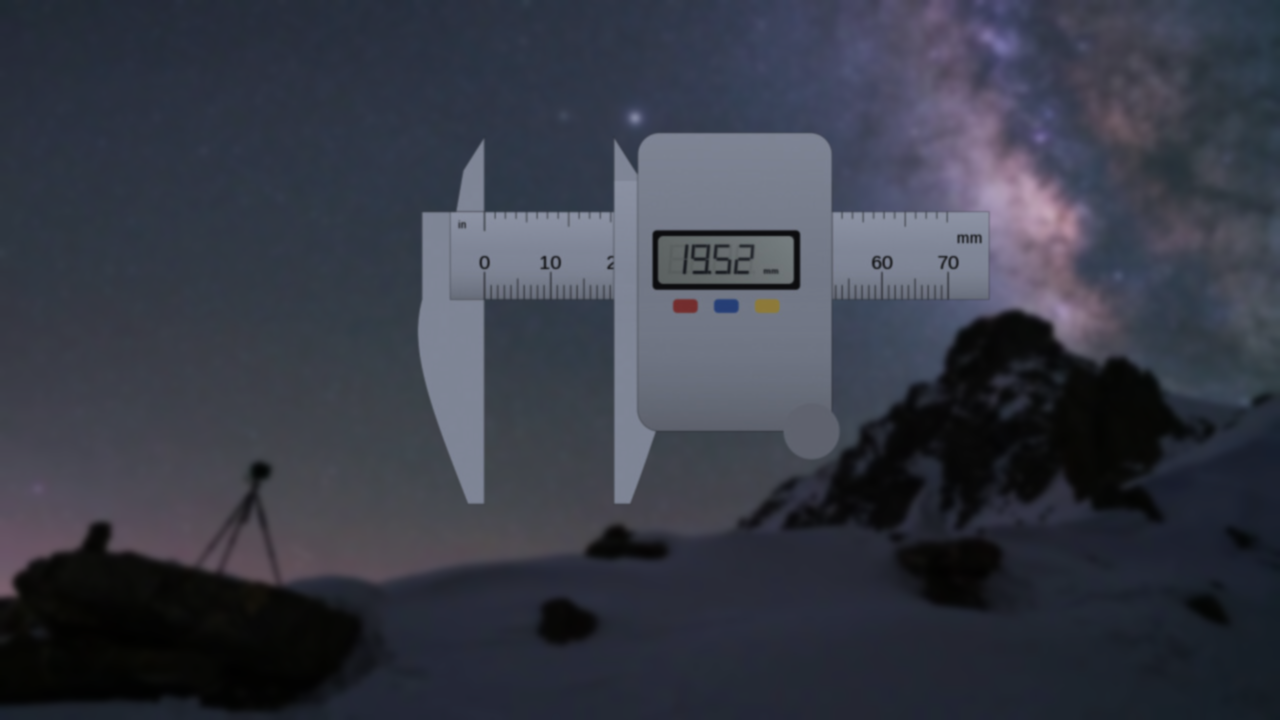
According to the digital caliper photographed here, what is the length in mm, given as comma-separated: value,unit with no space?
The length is 19.52,mm
